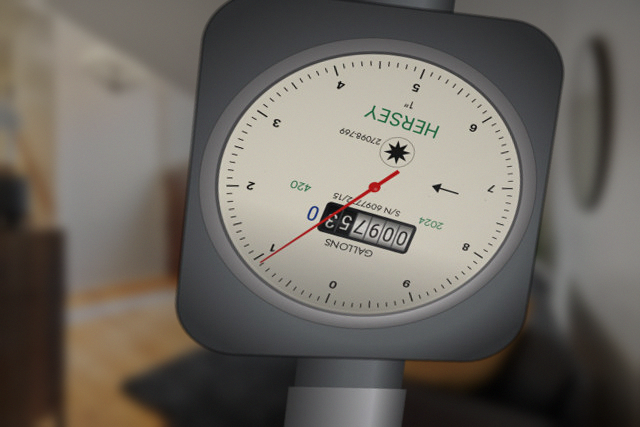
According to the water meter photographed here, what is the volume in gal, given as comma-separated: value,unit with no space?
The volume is 97530.9,gal
